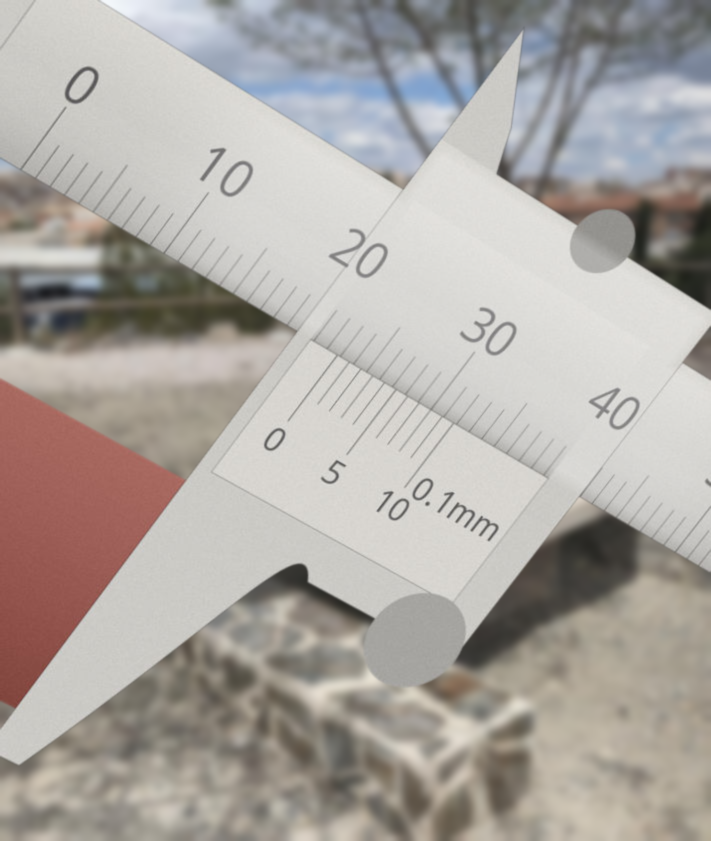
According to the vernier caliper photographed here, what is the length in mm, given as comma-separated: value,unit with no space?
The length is 22.8,mm
